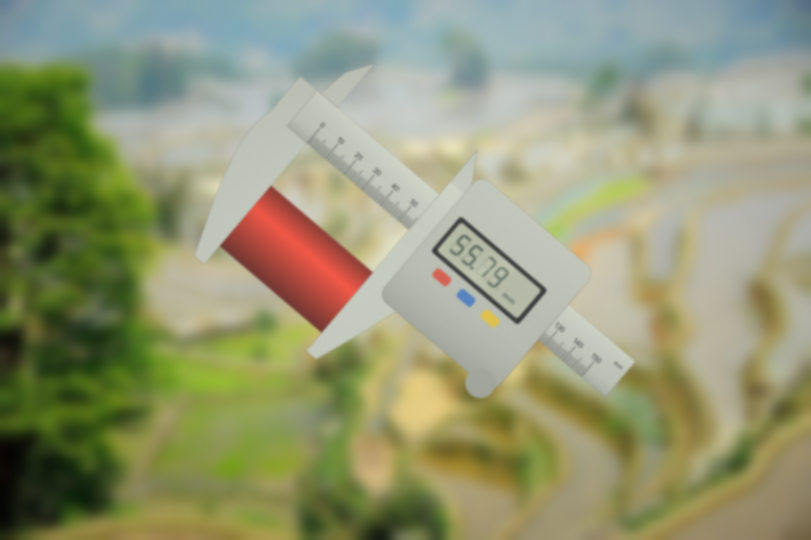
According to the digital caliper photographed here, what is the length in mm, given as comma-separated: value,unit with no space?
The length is 55.79,mm
